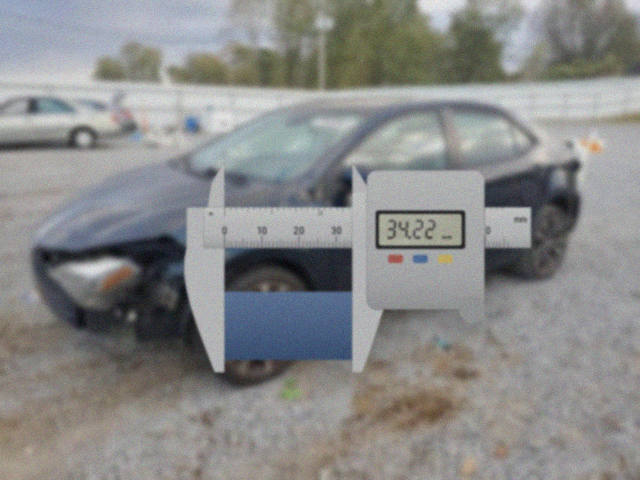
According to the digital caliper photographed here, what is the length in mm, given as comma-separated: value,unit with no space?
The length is 34.22,mm
